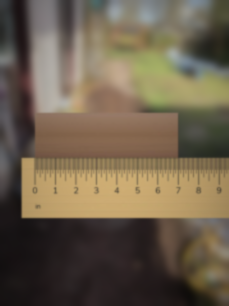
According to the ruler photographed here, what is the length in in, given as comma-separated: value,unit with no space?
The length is 7,in
